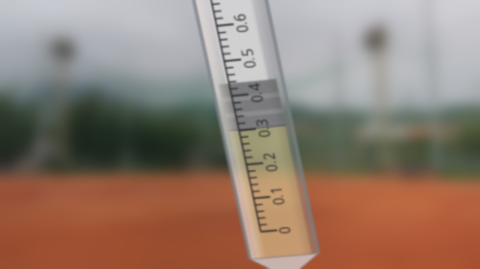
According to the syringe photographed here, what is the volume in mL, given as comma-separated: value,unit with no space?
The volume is 0.3,mL
